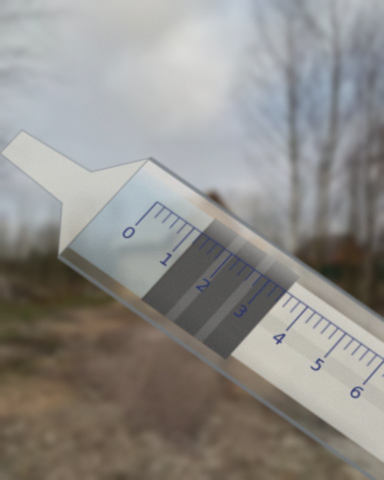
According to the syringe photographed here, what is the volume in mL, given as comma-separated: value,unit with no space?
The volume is 1.2,mL
